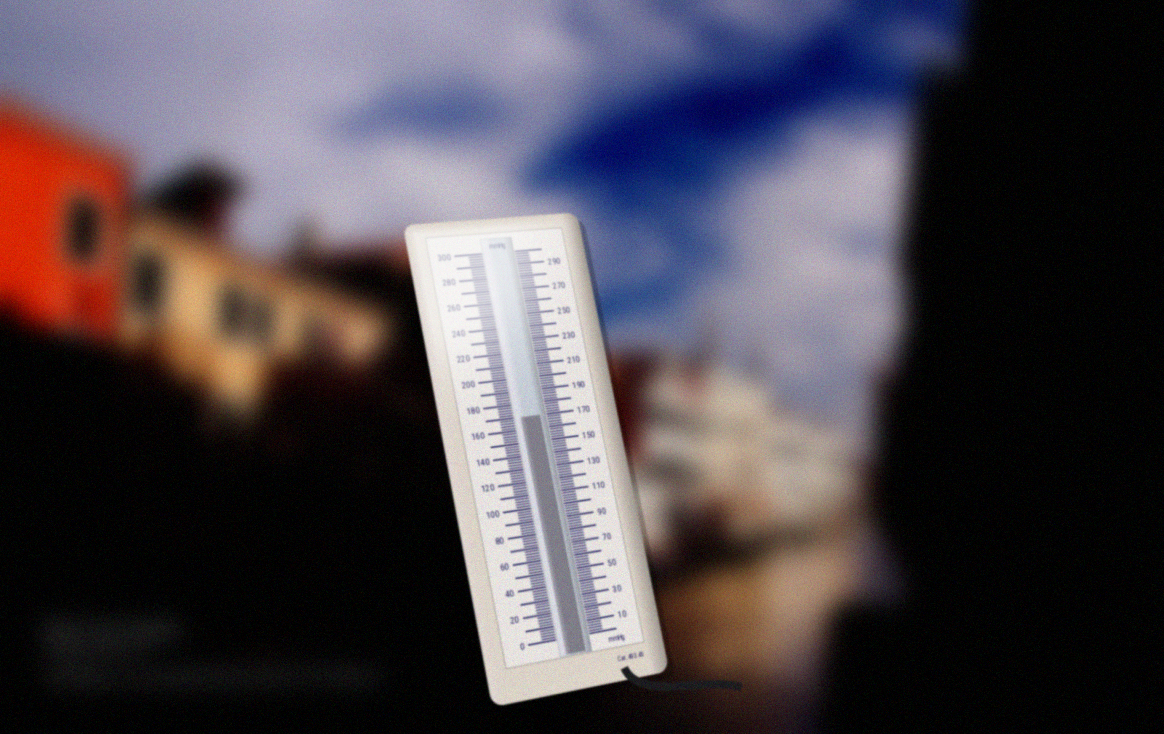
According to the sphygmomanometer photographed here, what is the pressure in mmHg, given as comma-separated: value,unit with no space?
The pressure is 170,mmHg
